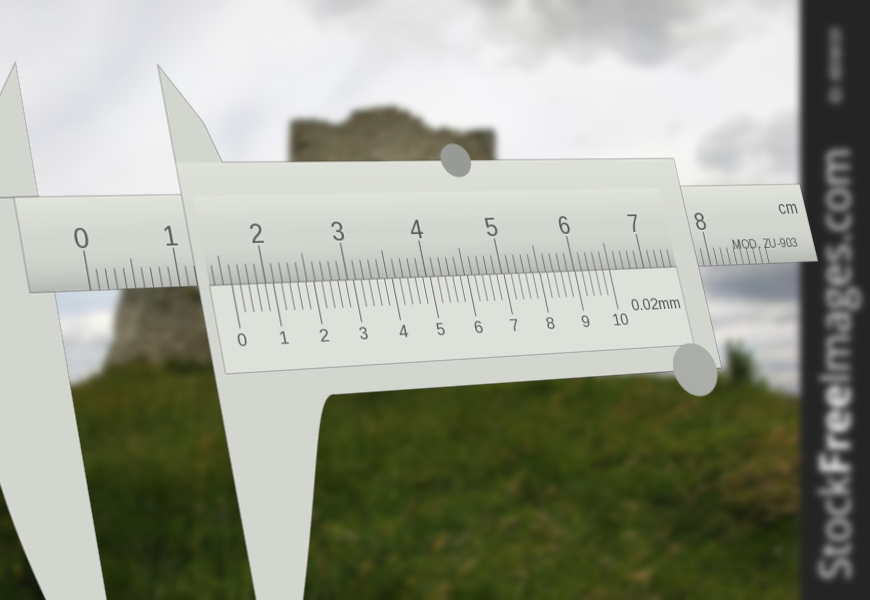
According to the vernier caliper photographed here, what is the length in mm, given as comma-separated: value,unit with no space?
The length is 16.0,mm
